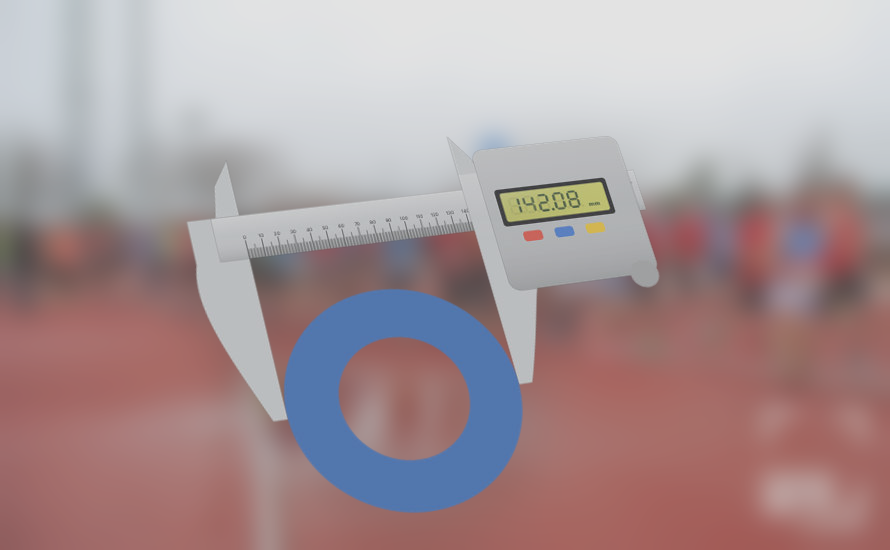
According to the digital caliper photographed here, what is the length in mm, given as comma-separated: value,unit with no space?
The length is 142.08,mm
